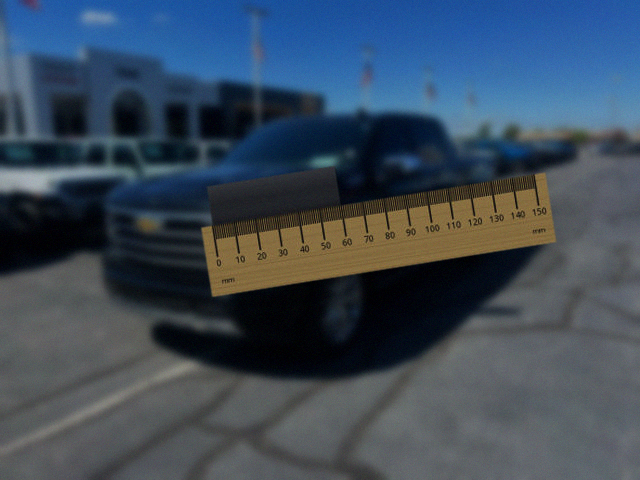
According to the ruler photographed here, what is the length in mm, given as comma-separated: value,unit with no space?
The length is 60,mm
